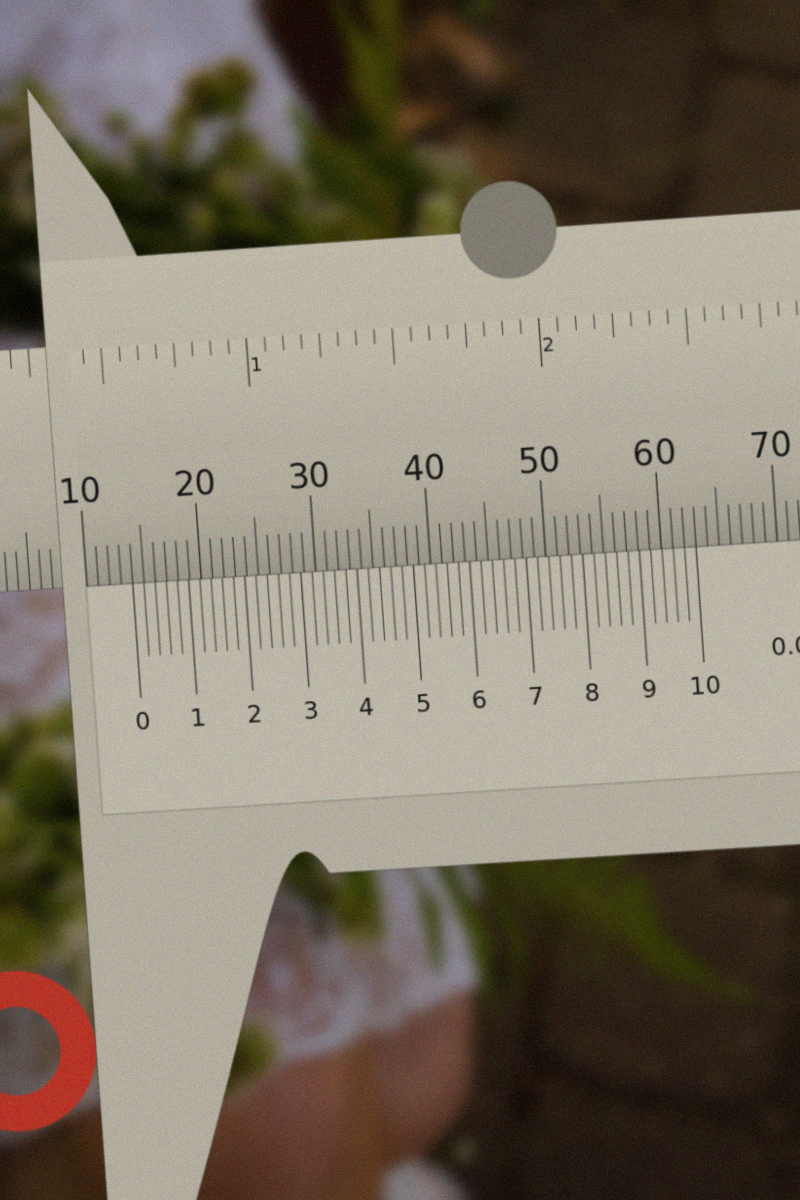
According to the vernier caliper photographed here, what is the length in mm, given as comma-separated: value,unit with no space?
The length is 14.0,mm
